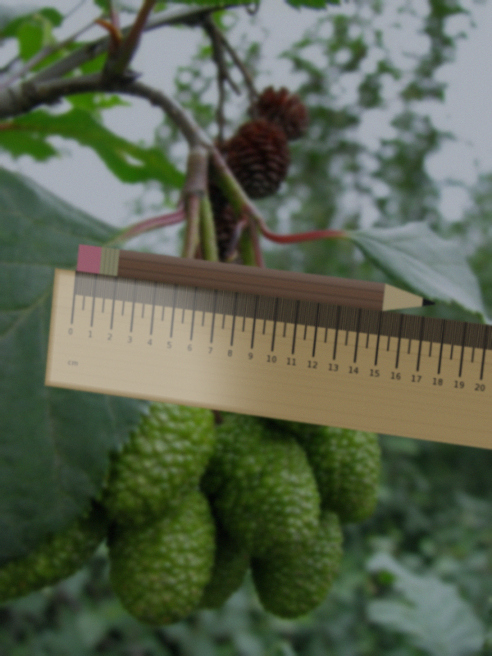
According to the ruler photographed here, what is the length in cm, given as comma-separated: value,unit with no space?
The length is 17.5,cm
